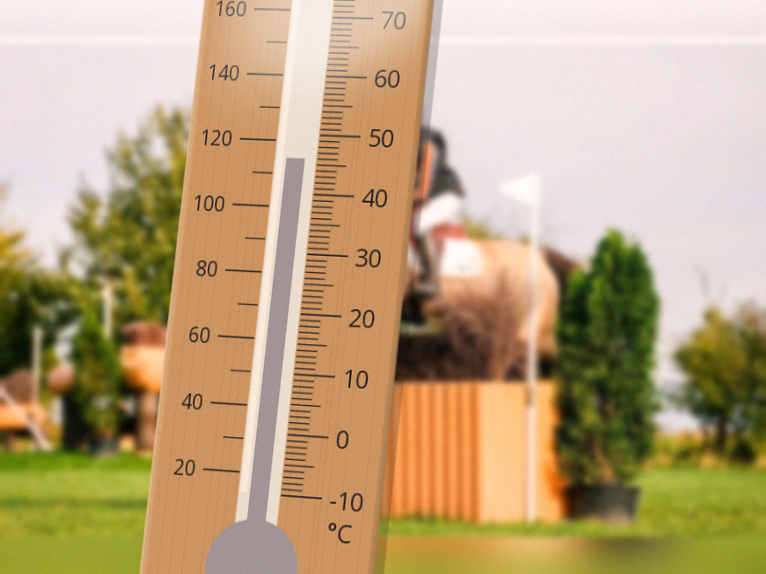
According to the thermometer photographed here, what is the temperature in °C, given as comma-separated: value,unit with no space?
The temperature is 46,°C
